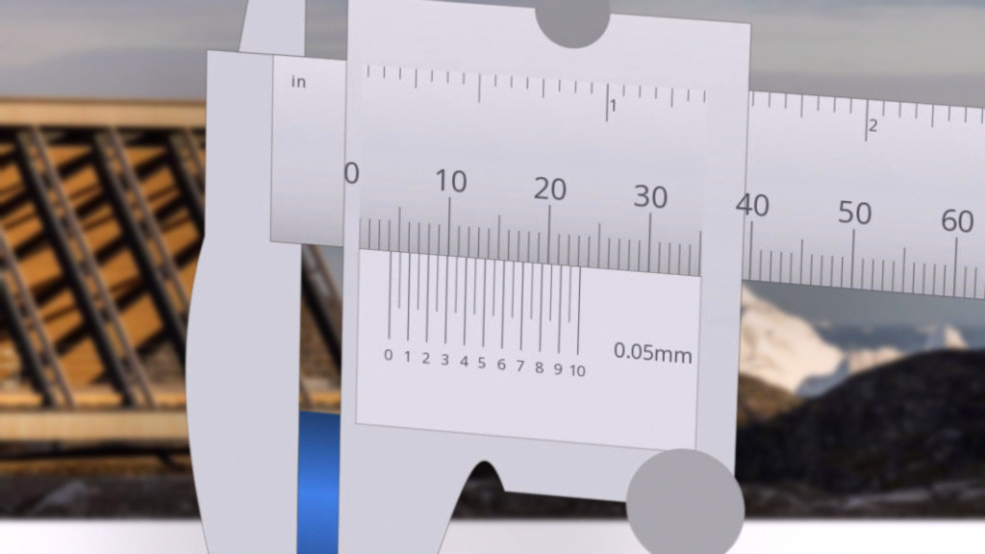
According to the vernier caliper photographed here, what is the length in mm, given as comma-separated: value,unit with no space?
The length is 4.2,mm
